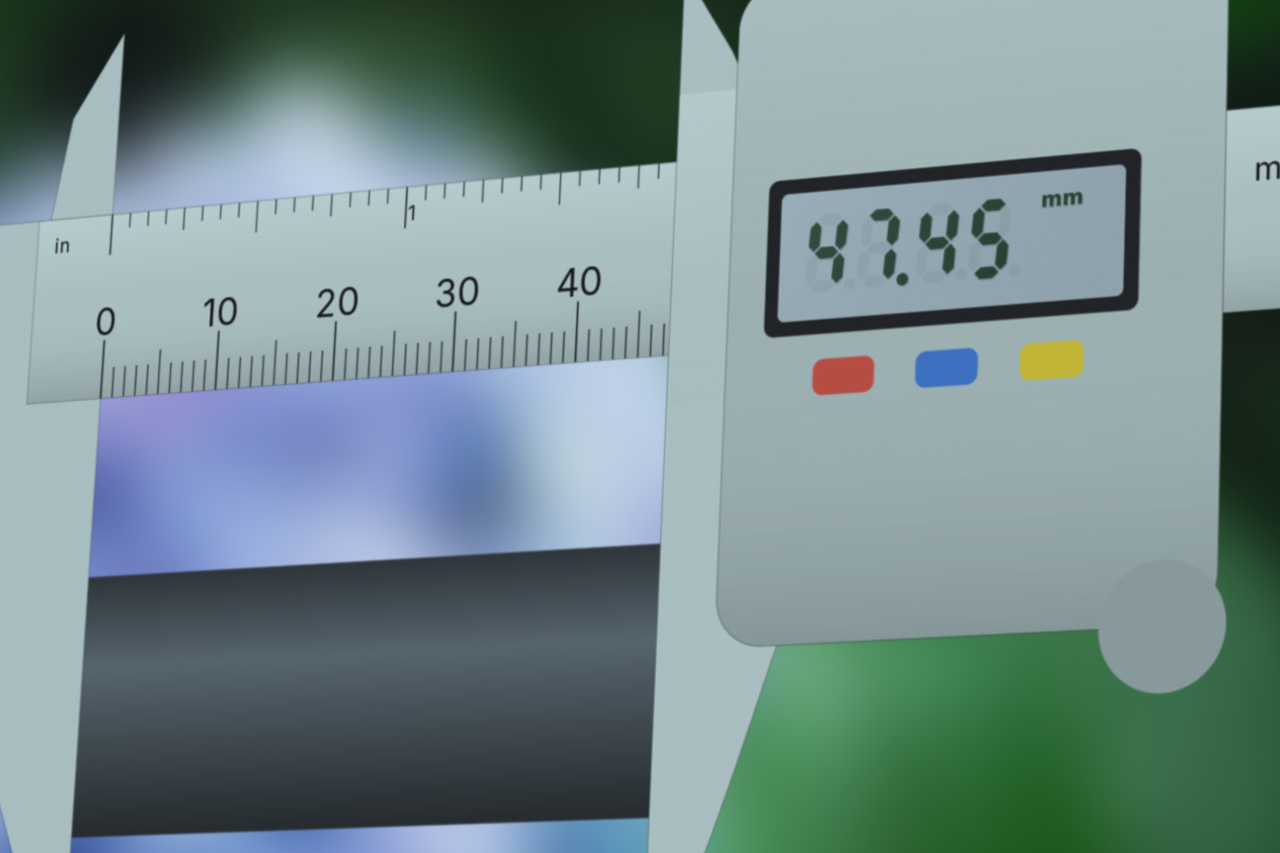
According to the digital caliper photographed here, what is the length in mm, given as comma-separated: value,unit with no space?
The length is 47.45,mm
